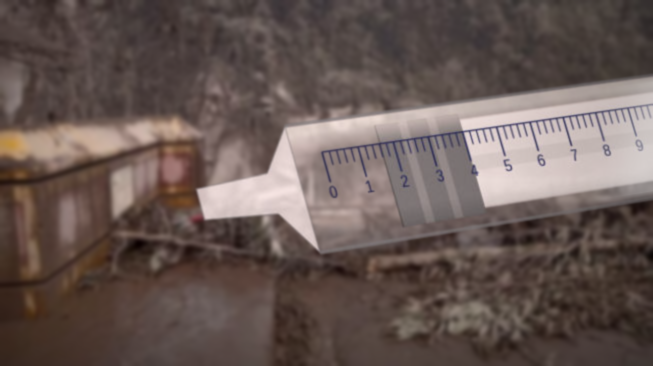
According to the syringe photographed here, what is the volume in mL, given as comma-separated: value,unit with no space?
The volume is 1.6,mL
